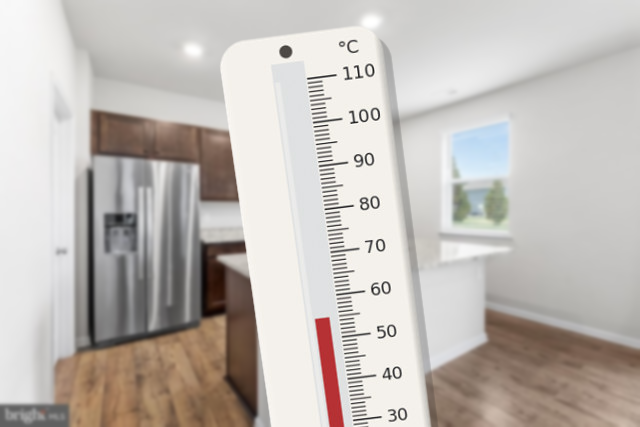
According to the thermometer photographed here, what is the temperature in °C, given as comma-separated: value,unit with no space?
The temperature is 55,°C
